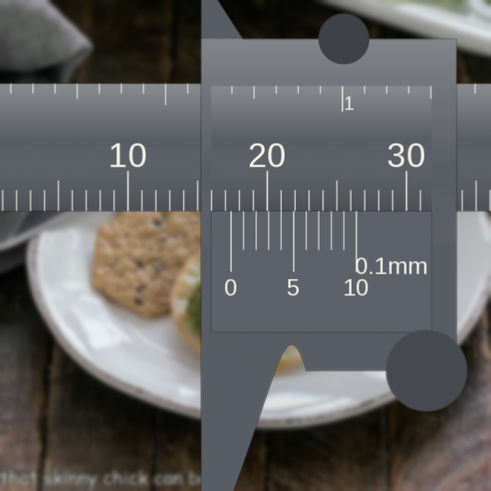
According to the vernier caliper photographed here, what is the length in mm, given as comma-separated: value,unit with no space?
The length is 17.4,mm
